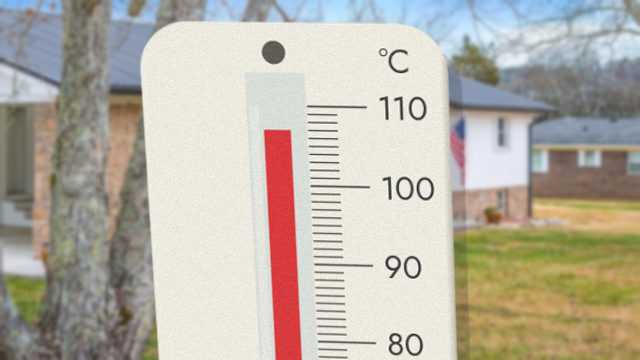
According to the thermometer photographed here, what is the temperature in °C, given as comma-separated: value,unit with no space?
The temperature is 107,°C
